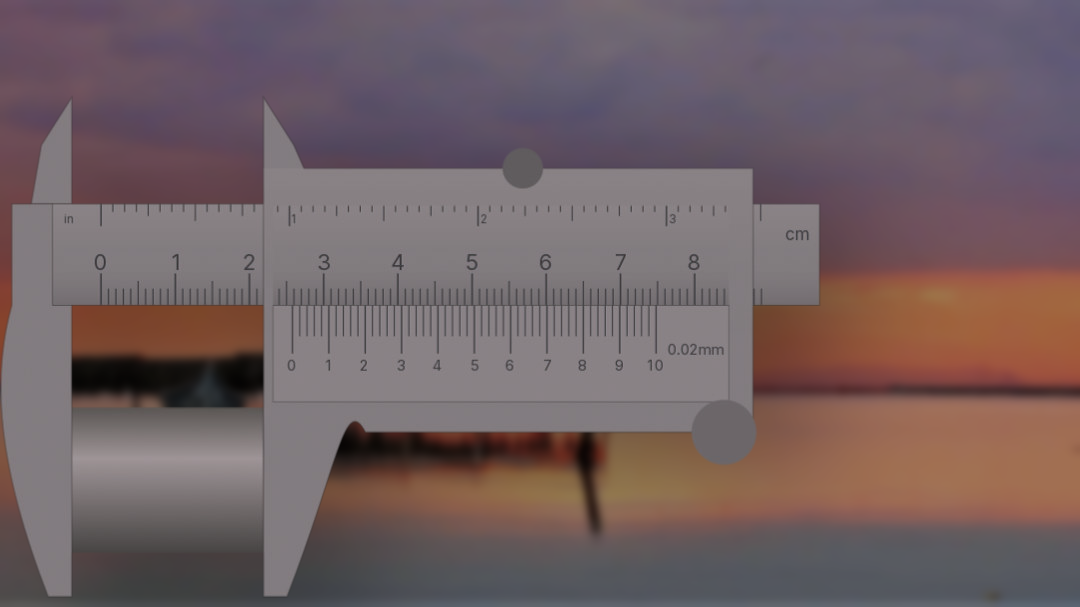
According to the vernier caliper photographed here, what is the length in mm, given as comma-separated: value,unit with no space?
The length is 25.8,mm
